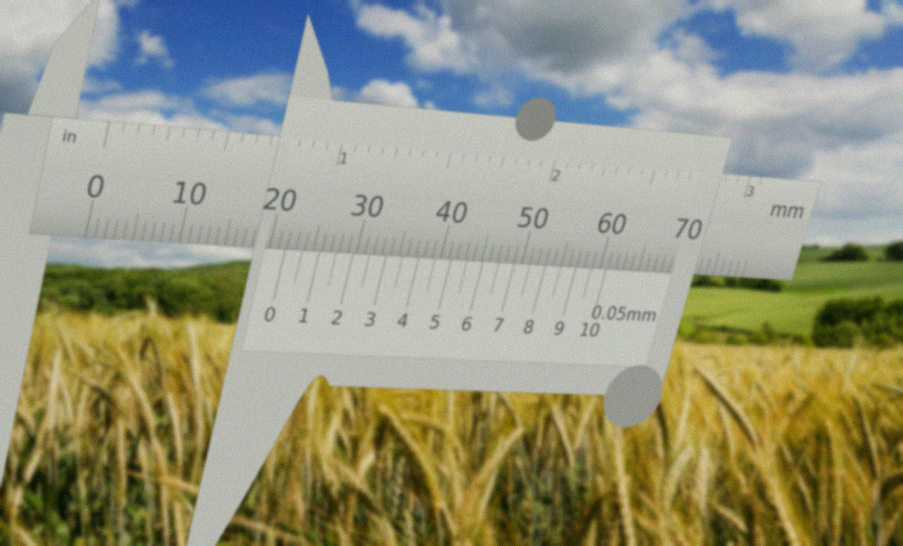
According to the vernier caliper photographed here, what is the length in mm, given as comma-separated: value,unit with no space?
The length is 21.8,mm
